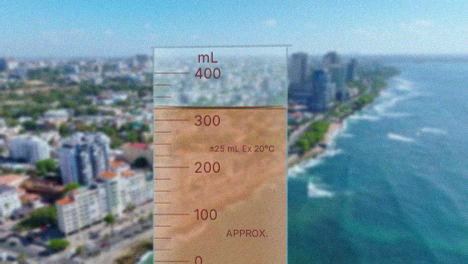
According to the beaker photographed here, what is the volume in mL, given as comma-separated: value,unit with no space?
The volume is 325,mL
